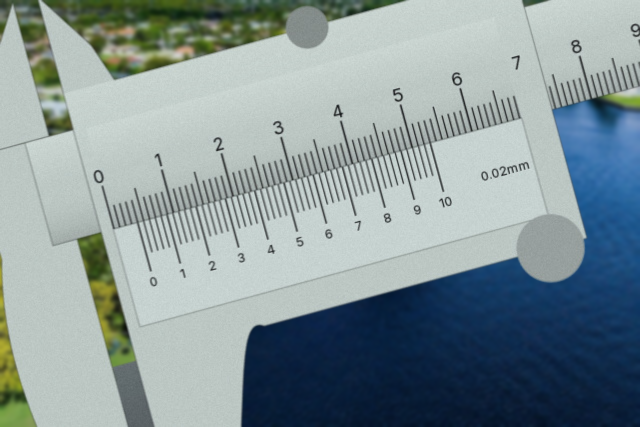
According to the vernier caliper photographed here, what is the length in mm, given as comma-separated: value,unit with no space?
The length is 4.0,mm
